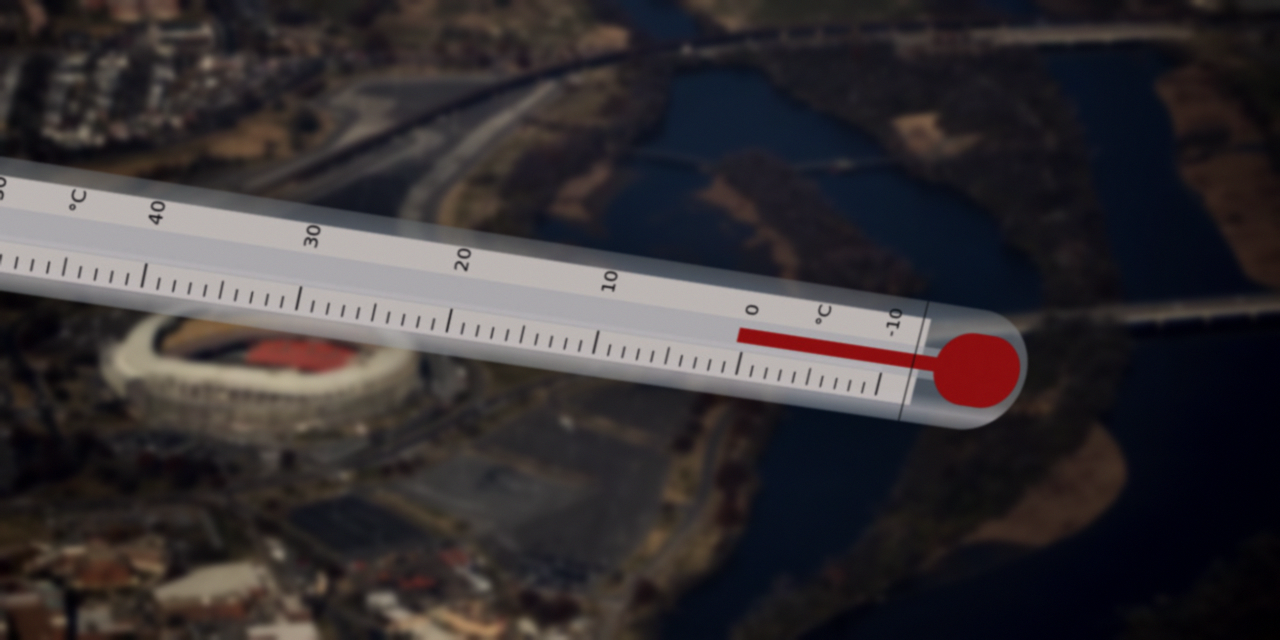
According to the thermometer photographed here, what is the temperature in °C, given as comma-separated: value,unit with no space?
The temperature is 0.5,°C
